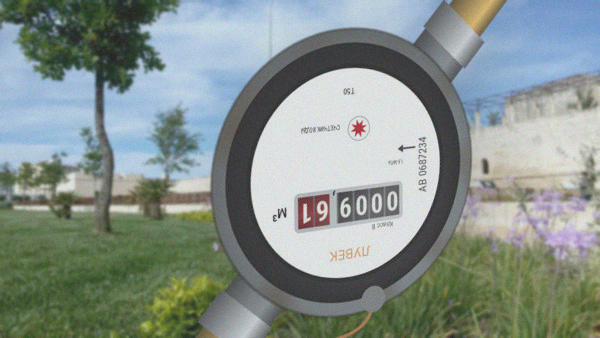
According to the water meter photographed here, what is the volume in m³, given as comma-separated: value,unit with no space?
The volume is 9.61,m³
